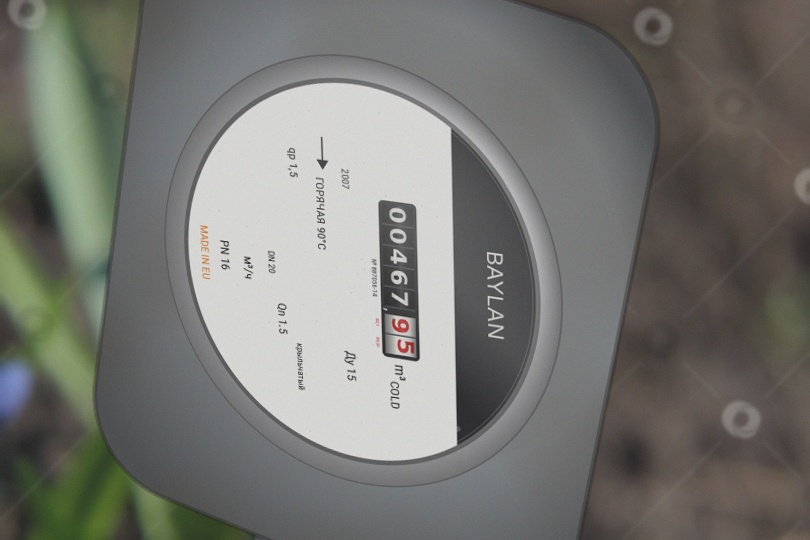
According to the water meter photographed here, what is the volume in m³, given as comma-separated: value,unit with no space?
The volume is 467.95,m³
